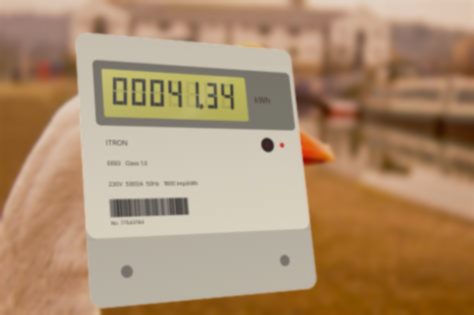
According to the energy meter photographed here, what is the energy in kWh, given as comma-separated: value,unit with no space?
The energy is 41.34,kWh
